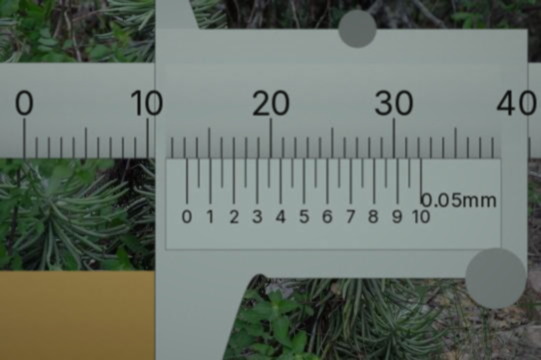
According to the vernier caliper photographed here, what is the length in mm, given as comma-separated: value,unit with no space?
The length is 13.2,mm
